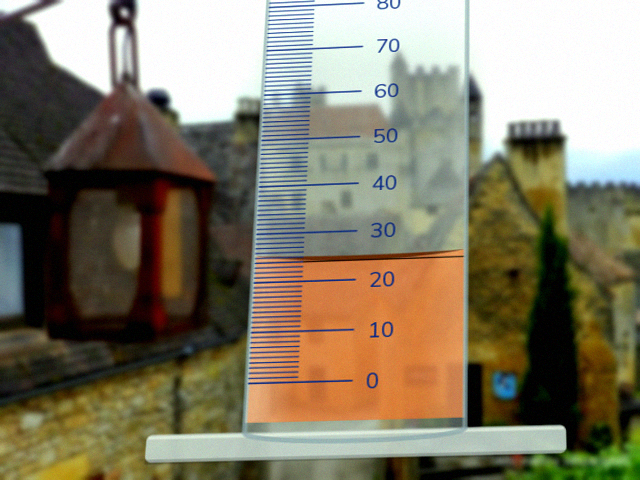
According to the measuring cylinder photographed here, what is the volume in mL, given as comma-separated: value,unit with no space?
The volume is 24,mL
